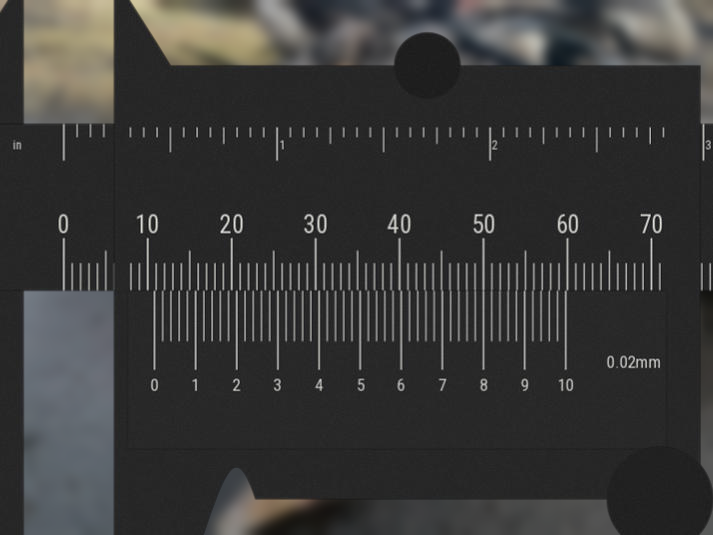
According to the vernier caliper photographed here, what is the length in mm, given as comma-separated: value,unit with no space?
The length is 10.8,mm
